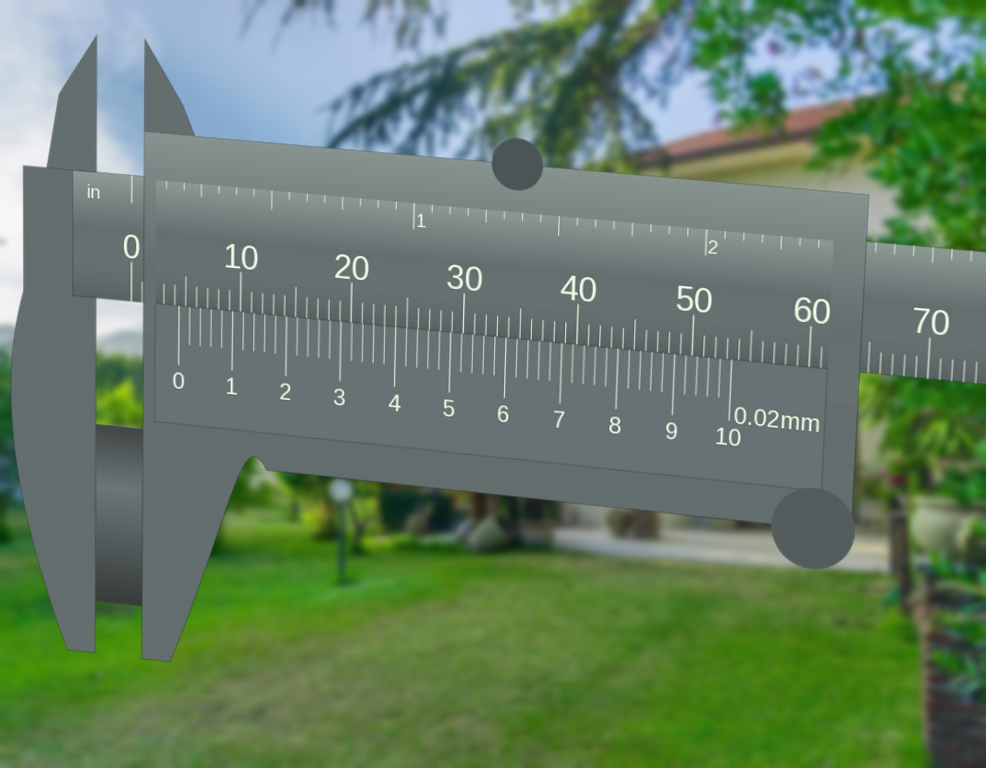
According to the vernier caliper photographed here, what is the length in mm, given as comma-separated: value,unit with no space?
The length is 4.4,mm
